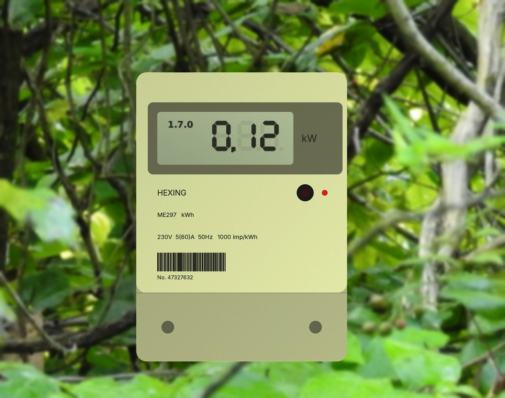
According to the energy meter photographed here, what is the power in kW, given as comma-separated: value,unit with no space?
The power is 0.12,kW
